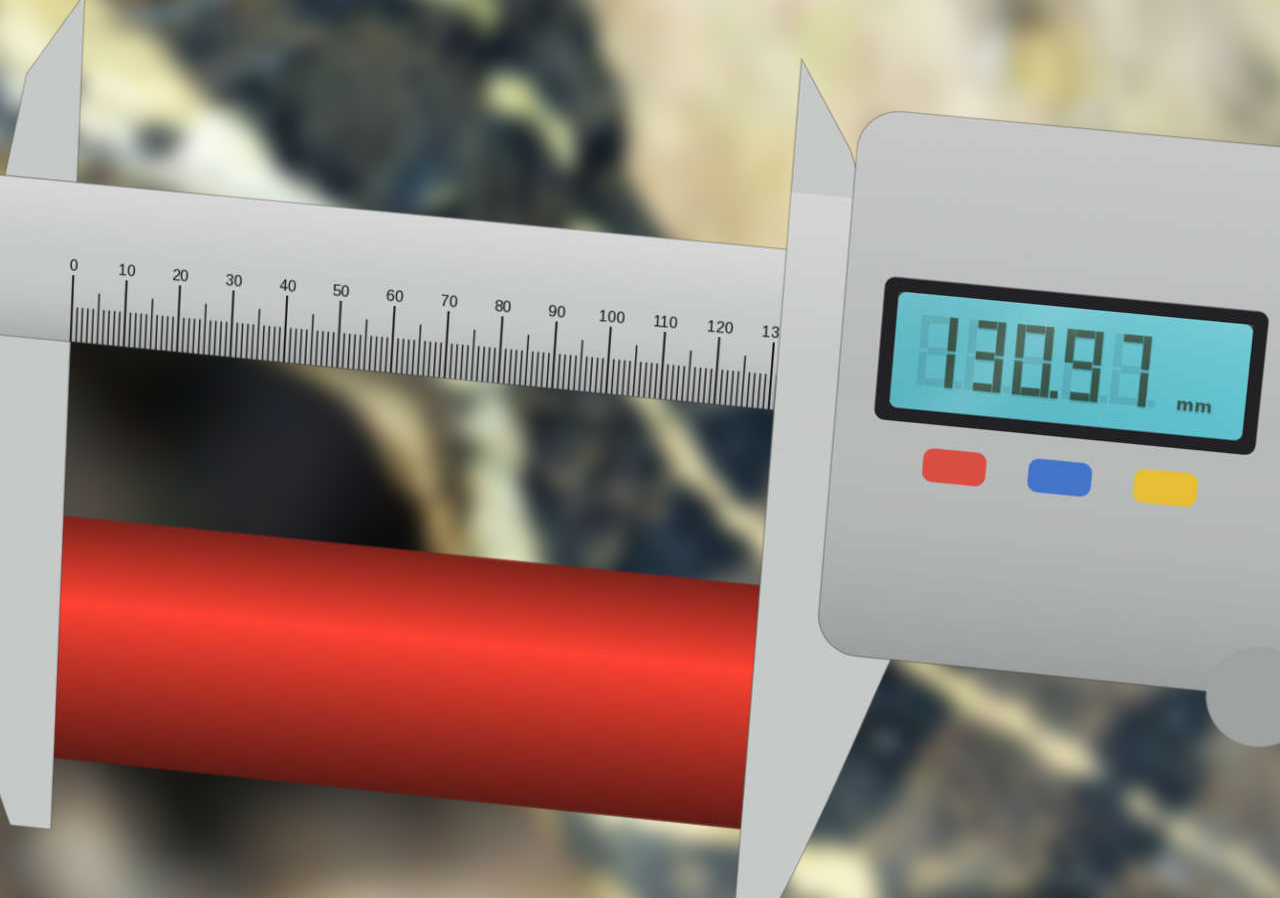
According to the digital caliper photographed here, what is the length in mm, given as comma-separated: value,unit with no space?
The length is 130.97,mm
